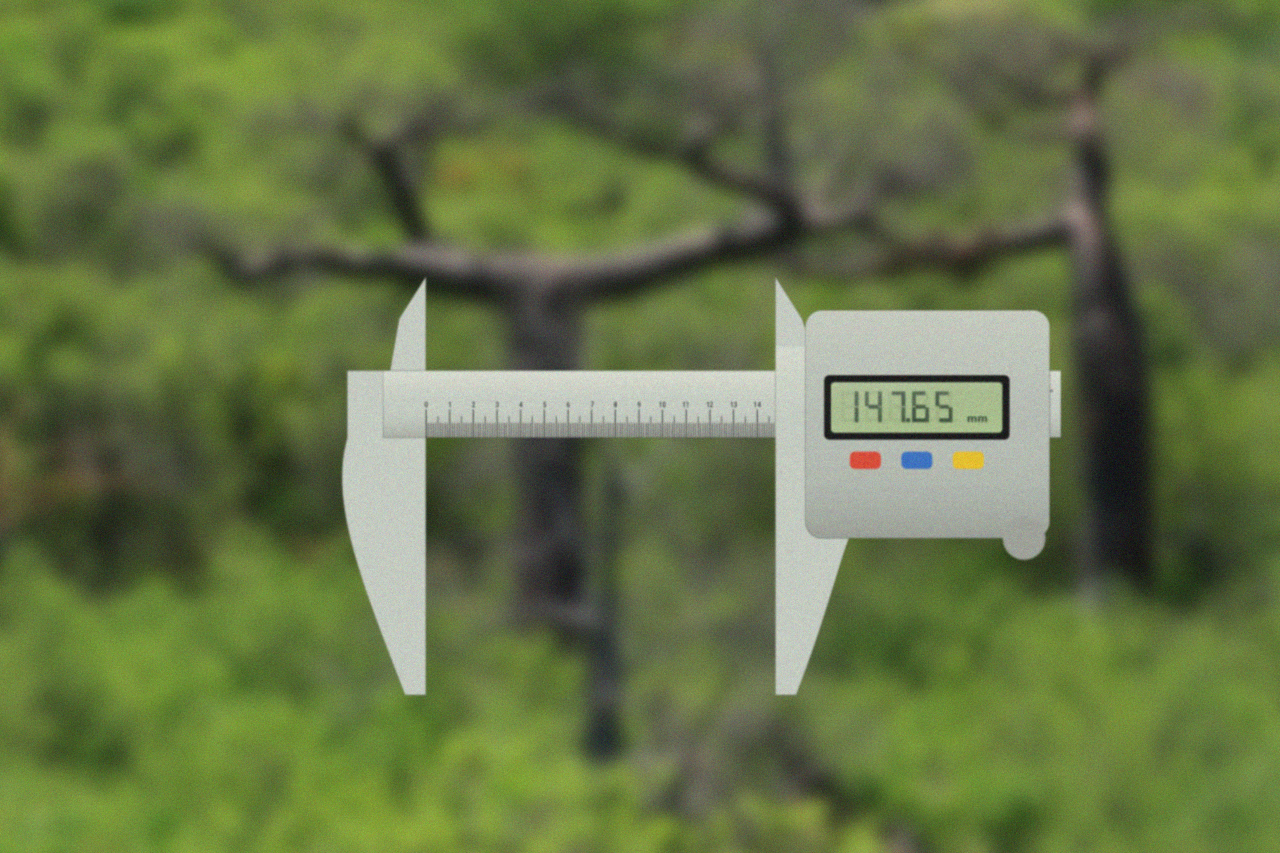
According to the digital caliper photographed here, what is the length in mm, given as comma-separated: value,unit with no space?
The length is 147.65,mm
